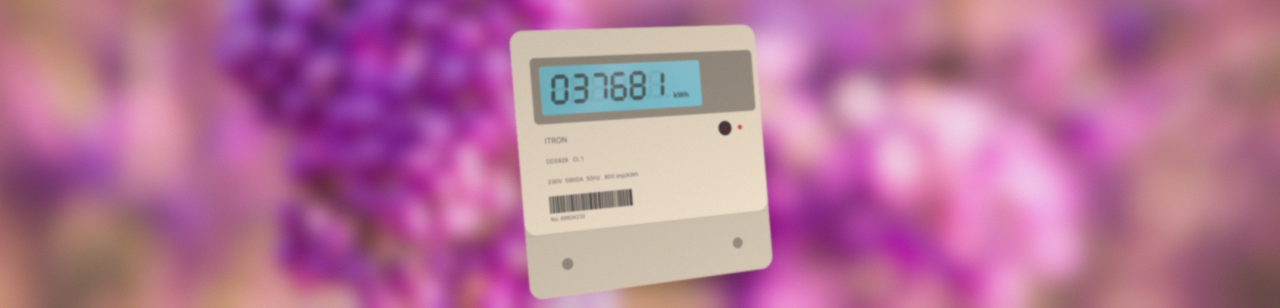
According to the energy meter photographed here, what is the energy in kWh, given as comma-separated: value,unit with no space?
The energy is 37681,kWh
